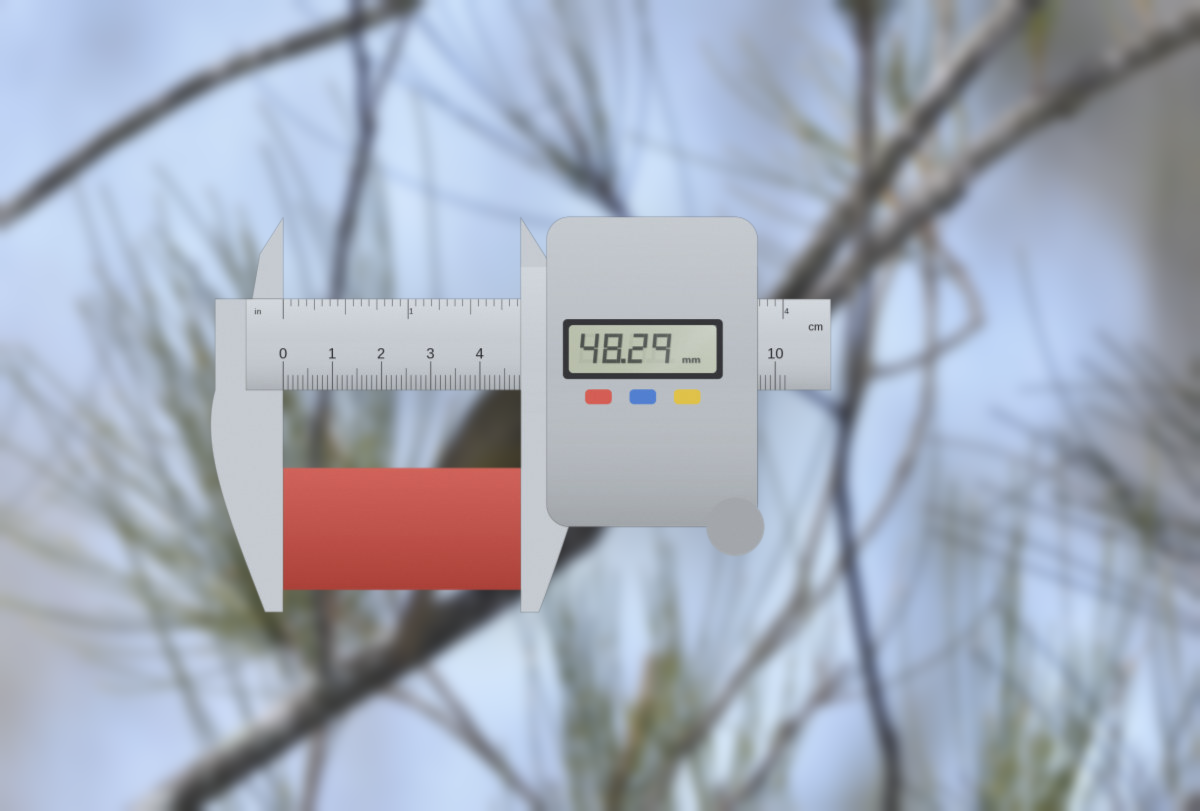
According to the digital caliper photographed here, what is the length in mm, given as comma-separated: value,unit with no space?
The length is 48.29,mm
